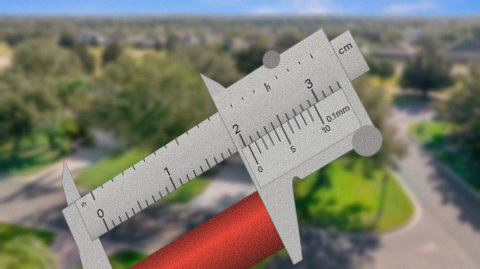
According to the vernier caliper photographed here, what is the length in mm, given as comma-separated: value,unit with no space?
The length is 20.4,mm
